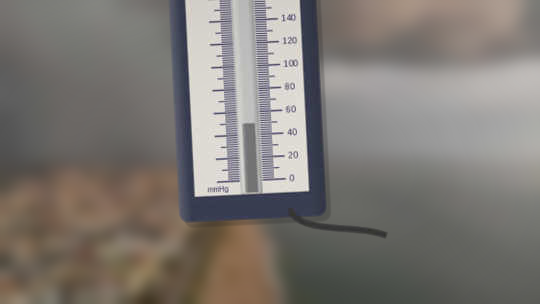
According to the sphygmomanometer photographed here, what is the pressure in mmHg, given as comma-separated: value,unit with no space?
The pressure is 50,mmHg
